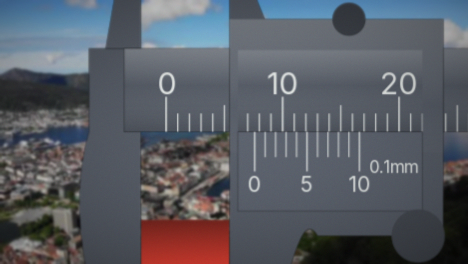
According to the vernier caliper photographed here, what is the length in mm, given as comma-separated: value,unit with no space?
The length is 7.6,mm
